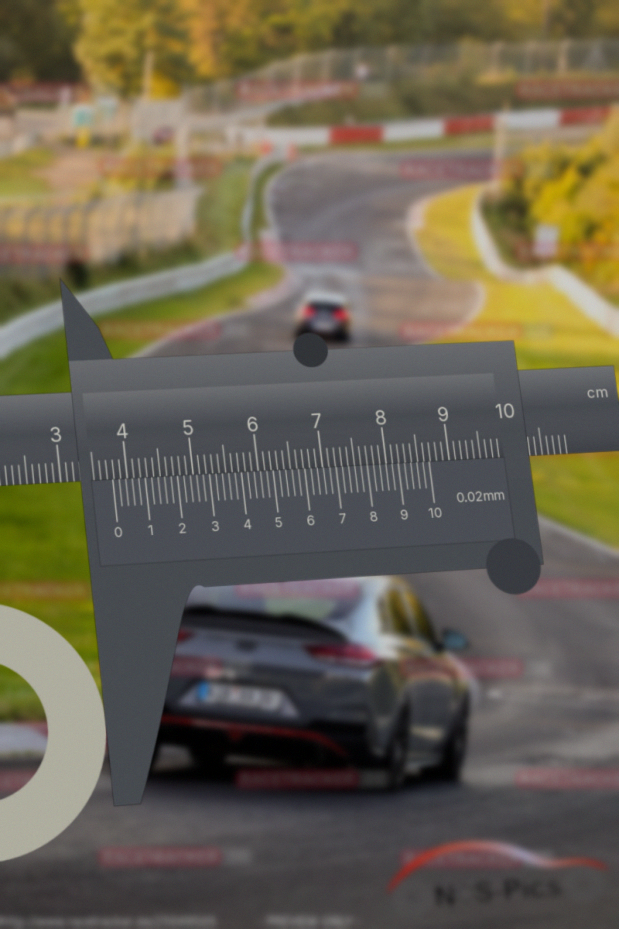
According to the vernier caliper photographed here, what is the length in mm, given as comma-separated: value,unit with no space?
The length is 37.8,mm
